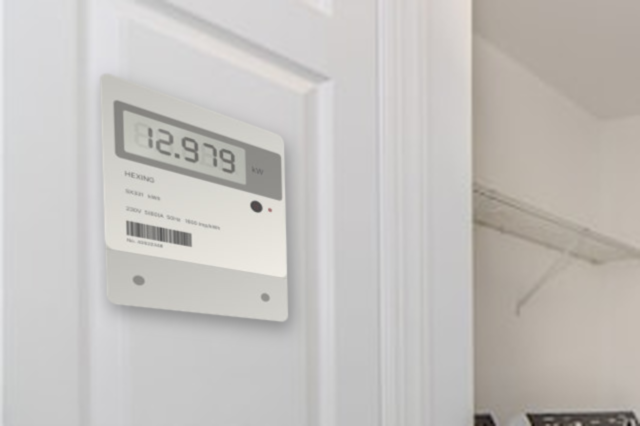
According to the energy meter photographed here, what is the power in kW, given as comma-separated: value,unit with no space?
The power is 12.979,kW
